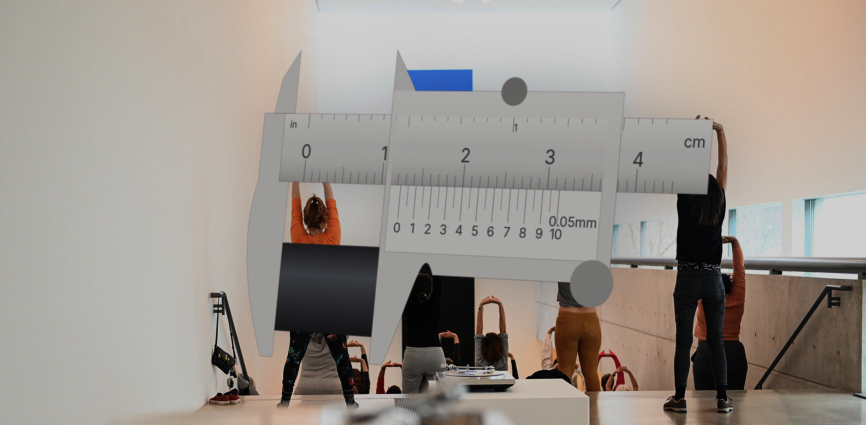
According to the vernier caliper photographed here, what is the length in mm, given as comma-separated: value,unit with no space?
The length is 12.4,mm
